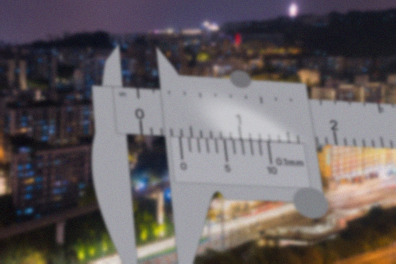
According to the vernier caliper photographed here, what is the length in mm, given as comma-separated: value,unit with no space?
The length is 3.8,mm
